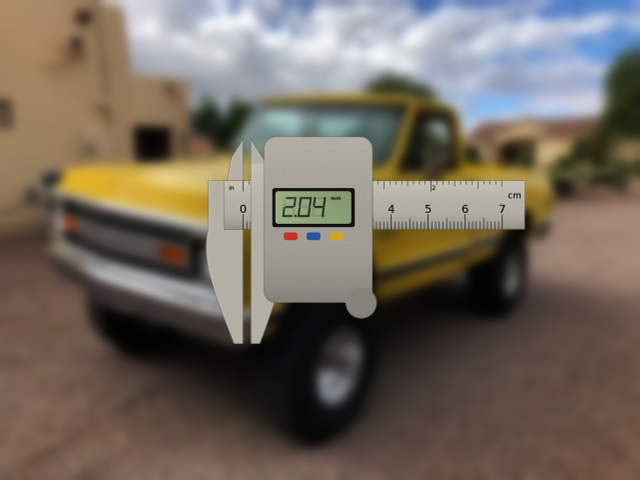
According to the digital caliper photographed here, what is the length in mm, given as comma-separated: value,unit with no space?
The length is 2.04,mm
